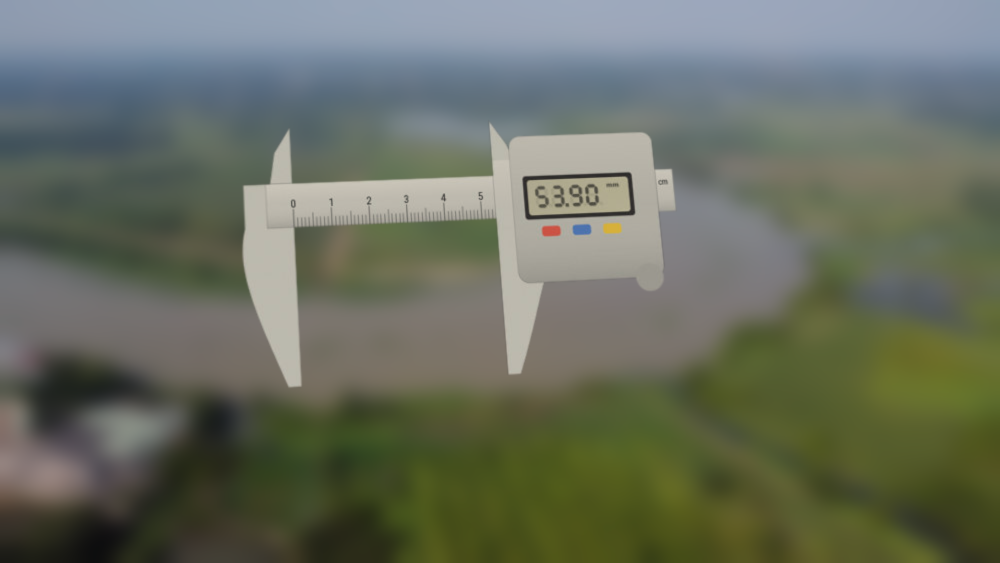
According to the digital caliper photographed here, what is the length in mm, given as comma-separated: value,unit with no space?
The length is 53.90,mm
